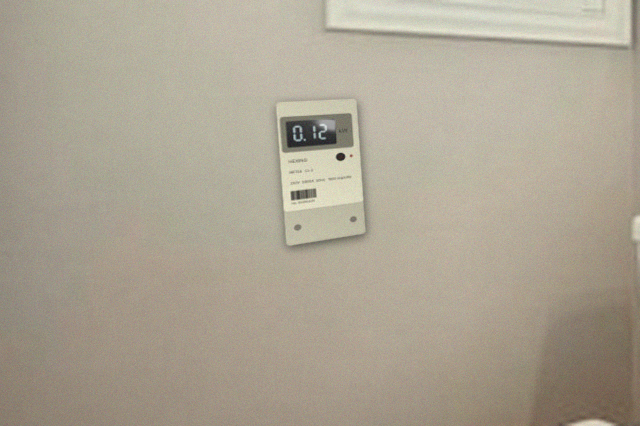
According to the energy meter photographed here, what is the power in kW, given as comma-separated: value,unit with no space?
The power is 0.12,kW
